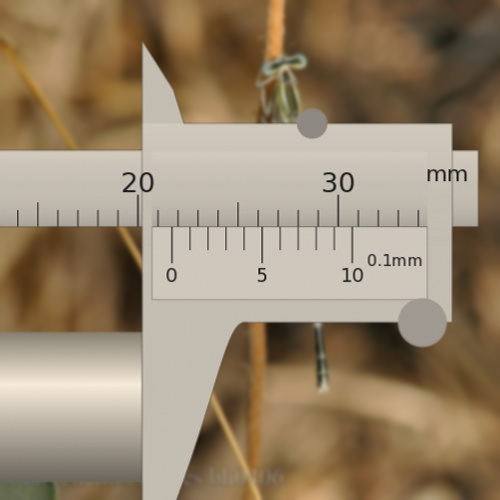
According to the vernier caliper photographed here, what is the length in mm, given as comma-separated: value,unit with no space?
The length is 21.7,mm
